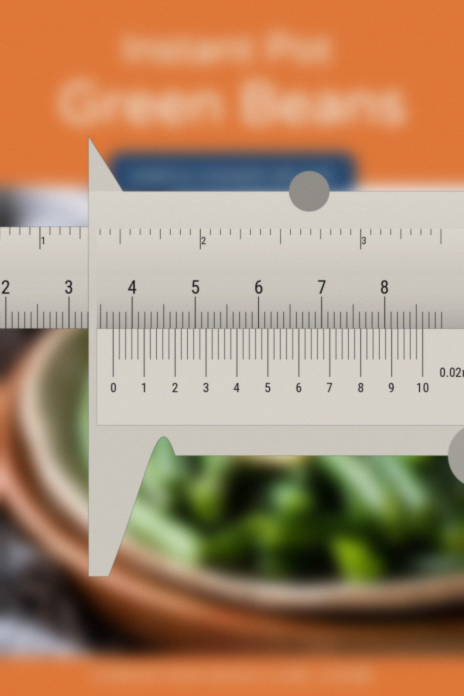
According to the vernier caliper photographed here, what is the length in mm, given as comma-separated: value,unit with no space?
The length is 37.0,mm
